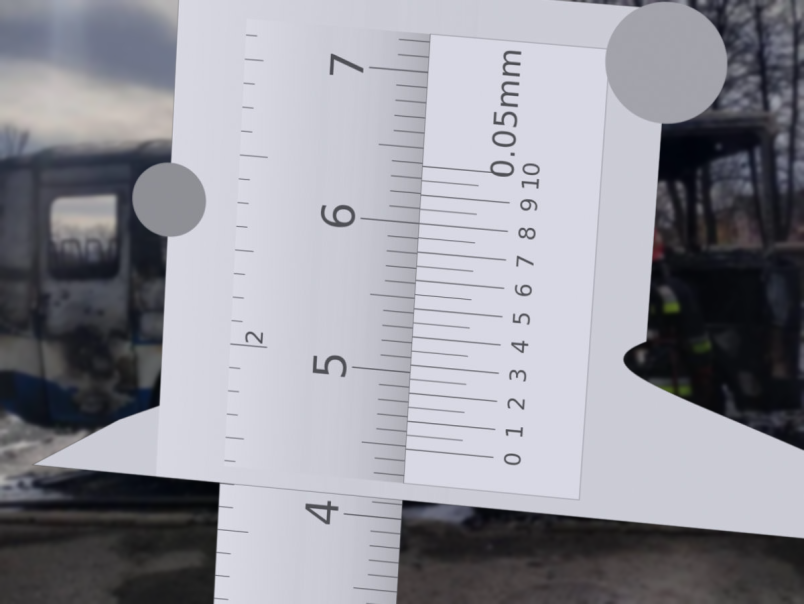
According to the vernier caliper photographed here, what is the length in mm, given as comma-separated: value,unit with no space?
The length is 44.8,mm
